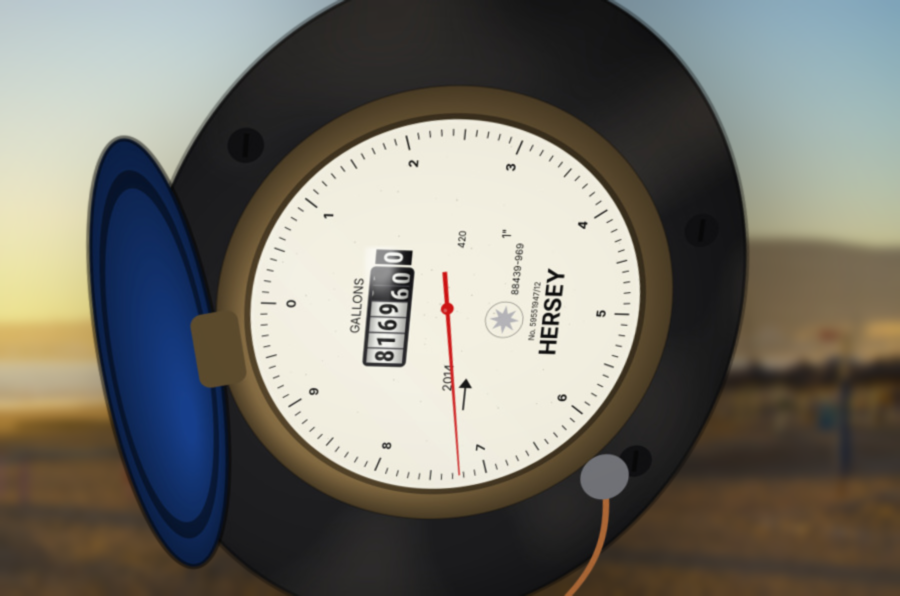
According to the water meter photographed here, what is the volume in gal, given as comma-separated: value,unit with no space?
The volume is 8169597.2,gal
